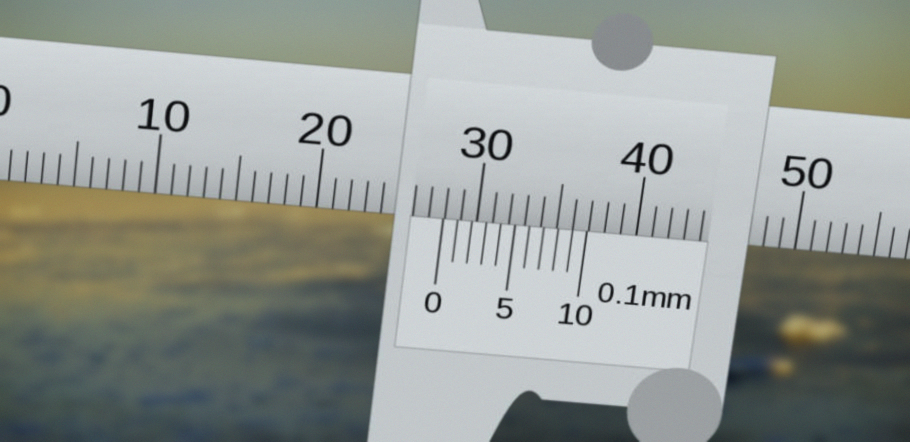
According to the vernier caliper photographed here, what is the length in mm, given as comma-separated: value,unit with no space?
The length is 27.9,mm
